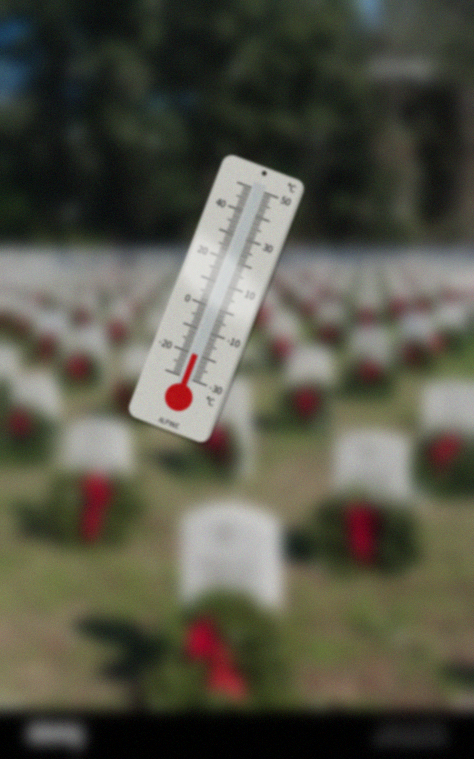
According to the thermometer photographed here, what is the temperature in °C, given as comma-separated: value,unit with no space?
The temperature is -20,°C
